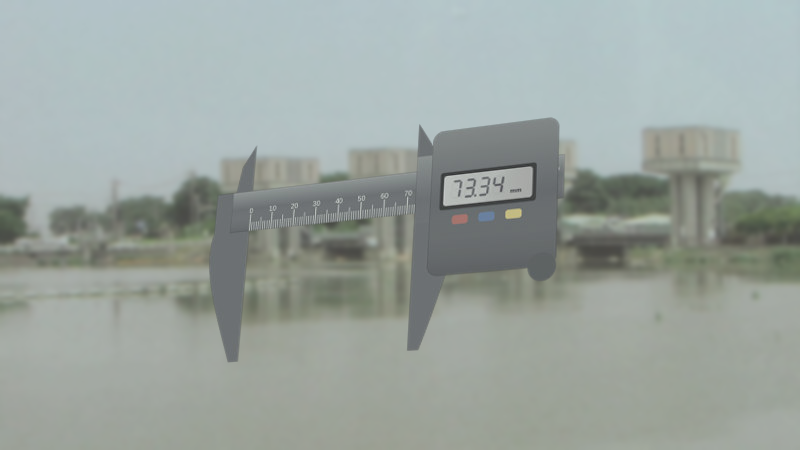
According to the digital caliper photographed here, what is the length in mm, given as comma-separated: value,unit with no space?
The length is 73.34,mm
